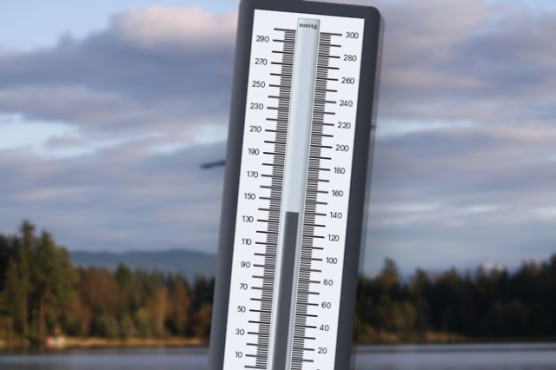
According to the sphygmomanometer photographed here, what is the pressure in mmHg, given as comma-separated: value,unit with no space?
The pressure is 140,mmHg
